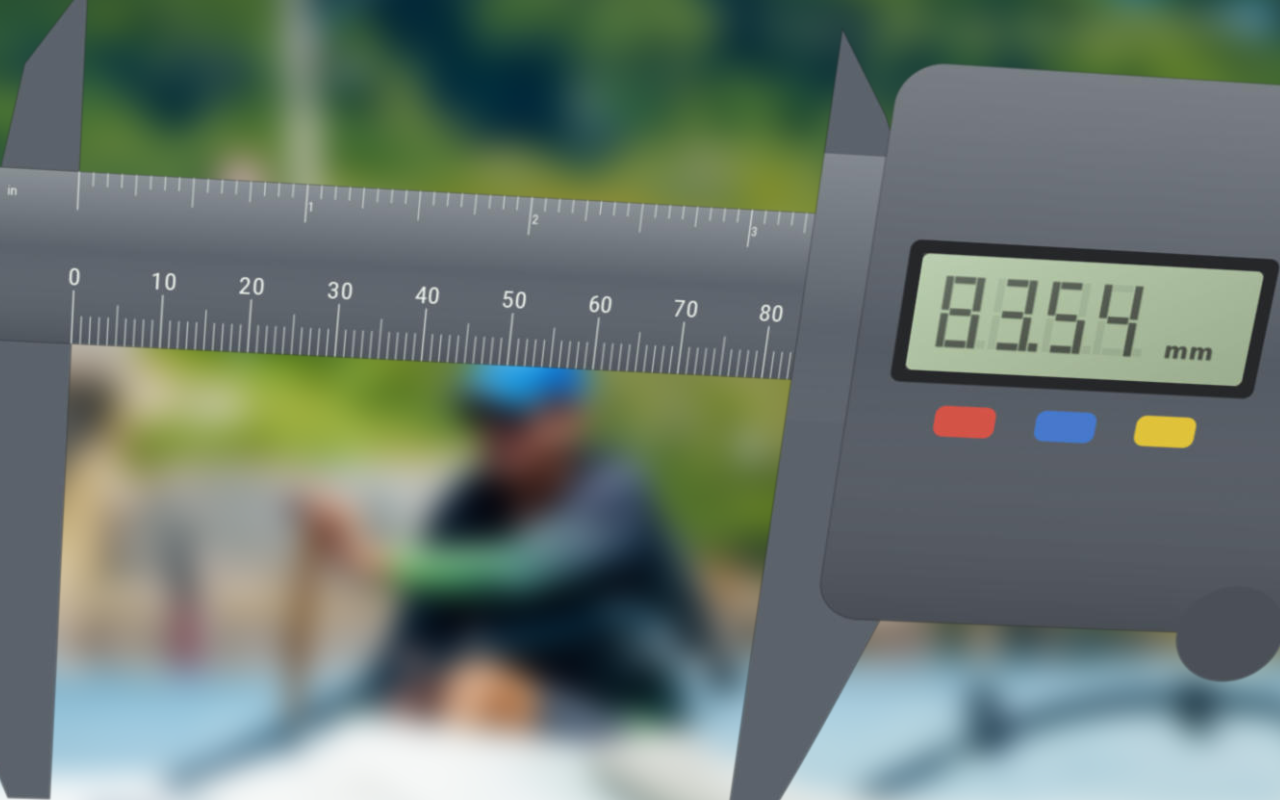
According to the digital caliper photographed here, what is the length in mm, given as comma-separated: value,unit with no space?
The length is 83.54,mm
